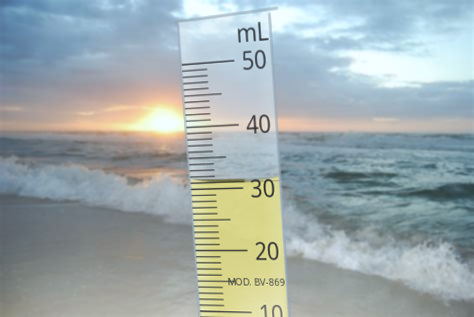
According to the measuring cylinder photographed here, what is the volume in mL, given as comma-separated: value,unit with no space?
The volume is 31,mL
